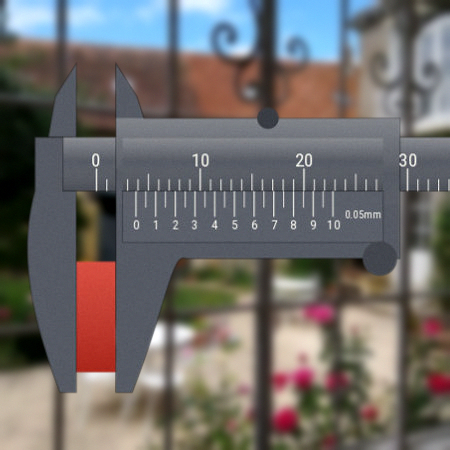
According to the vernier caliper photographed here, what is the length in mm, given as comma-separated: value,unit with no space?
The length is 3.8,mm
